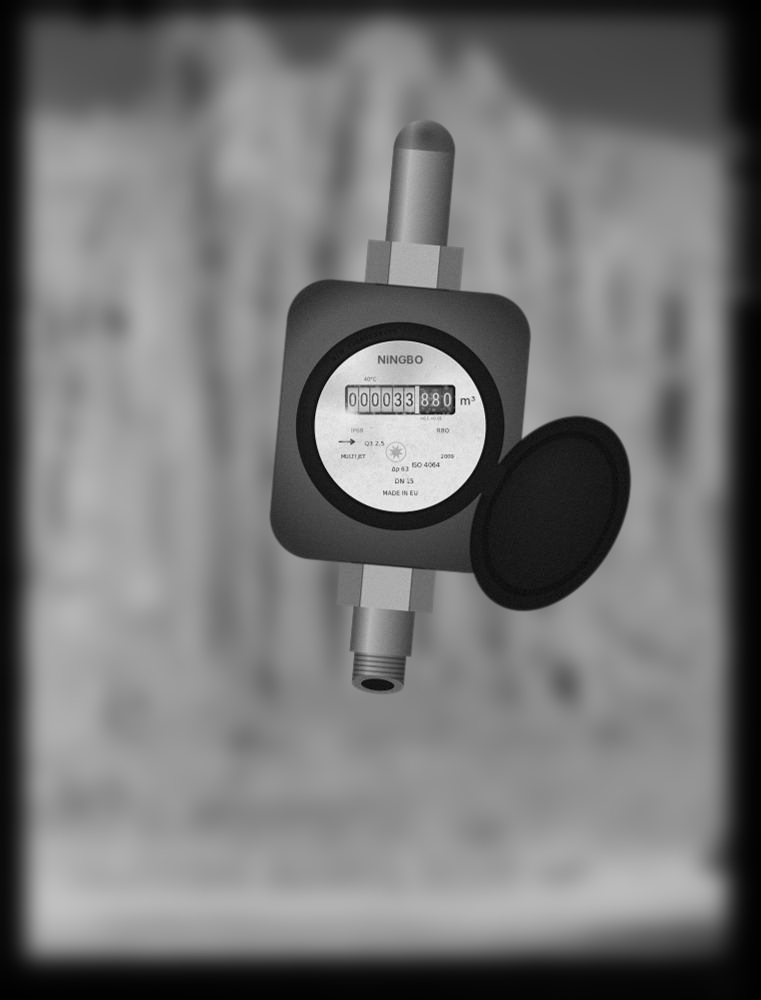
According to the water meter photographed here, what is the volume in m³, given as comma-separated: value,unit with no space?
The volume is 33.880,m³
